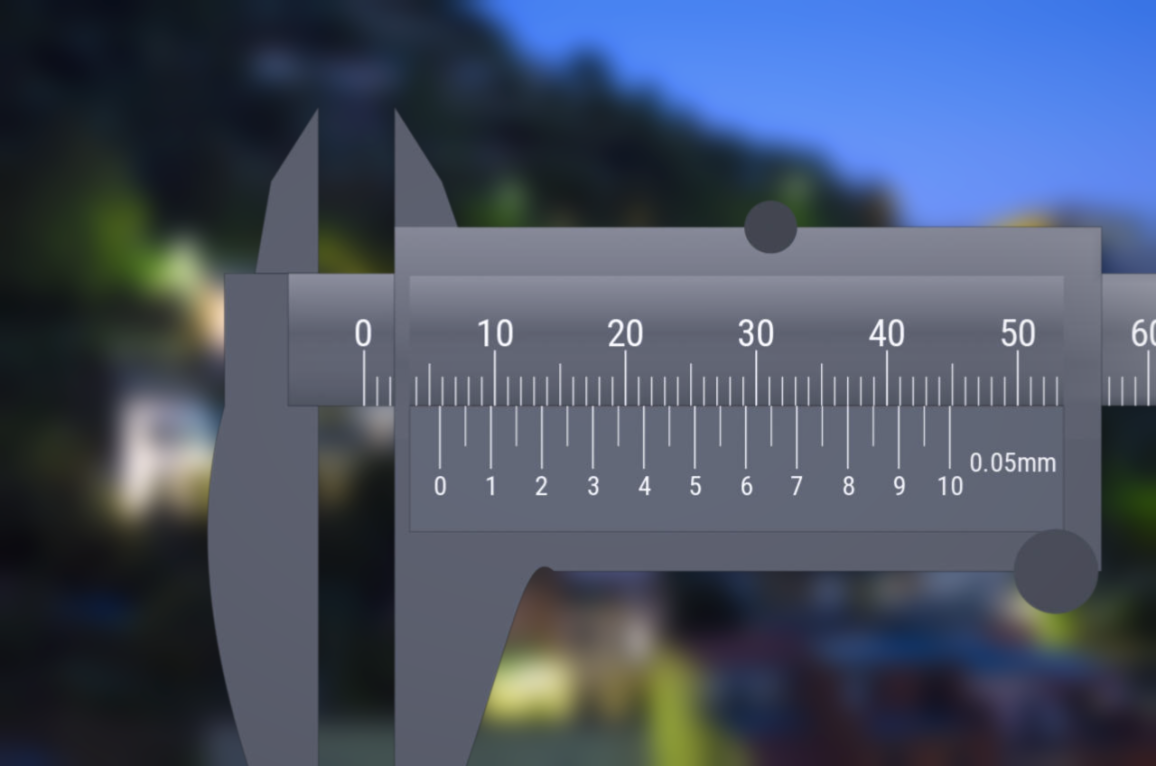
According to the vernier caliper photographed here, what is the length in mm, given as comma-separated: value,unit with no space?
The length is 5.8,mm
